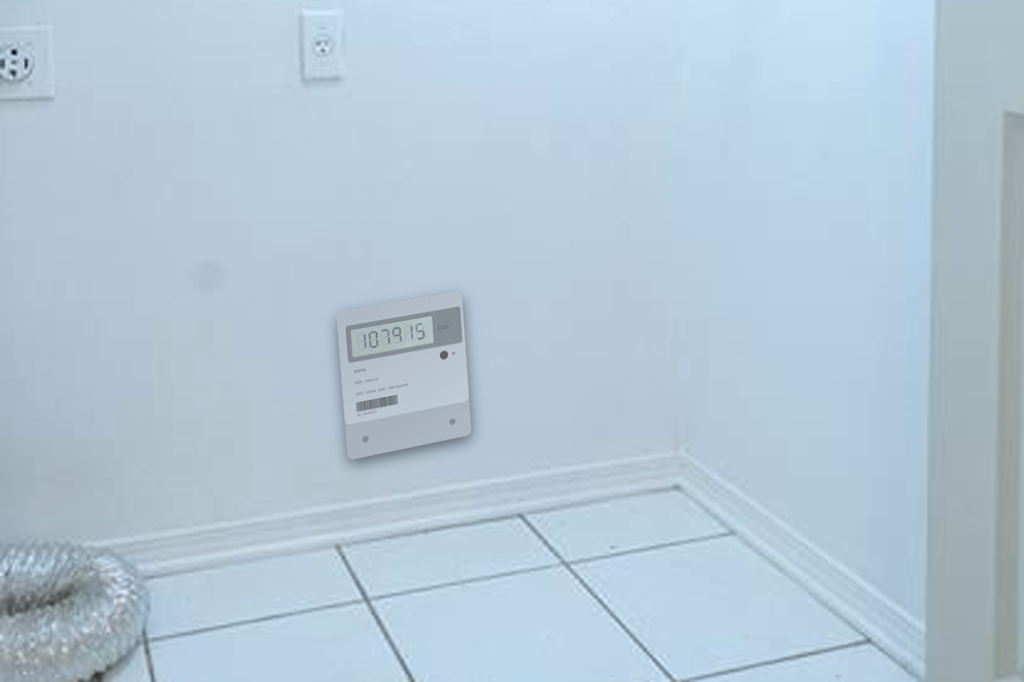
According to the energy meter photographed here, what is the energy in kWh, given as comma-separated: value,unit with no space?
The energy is 107915,kWh
